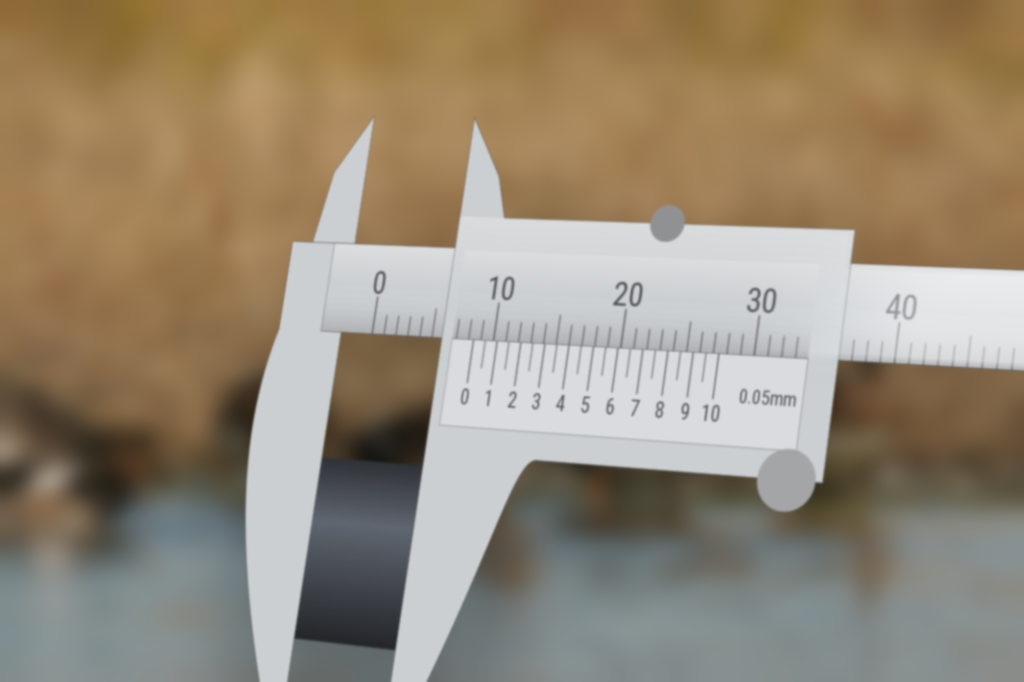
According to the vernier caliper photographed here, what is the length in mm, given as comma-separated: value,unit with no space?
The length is 8.4,mm
